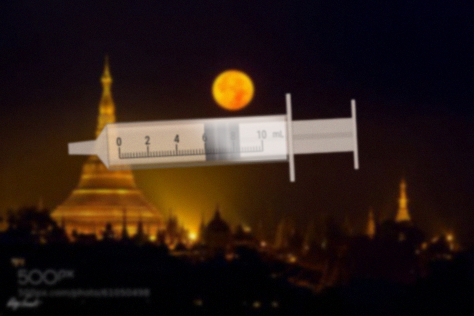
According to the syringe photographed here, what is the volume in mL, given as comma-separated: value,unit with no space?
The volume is 6,mL
